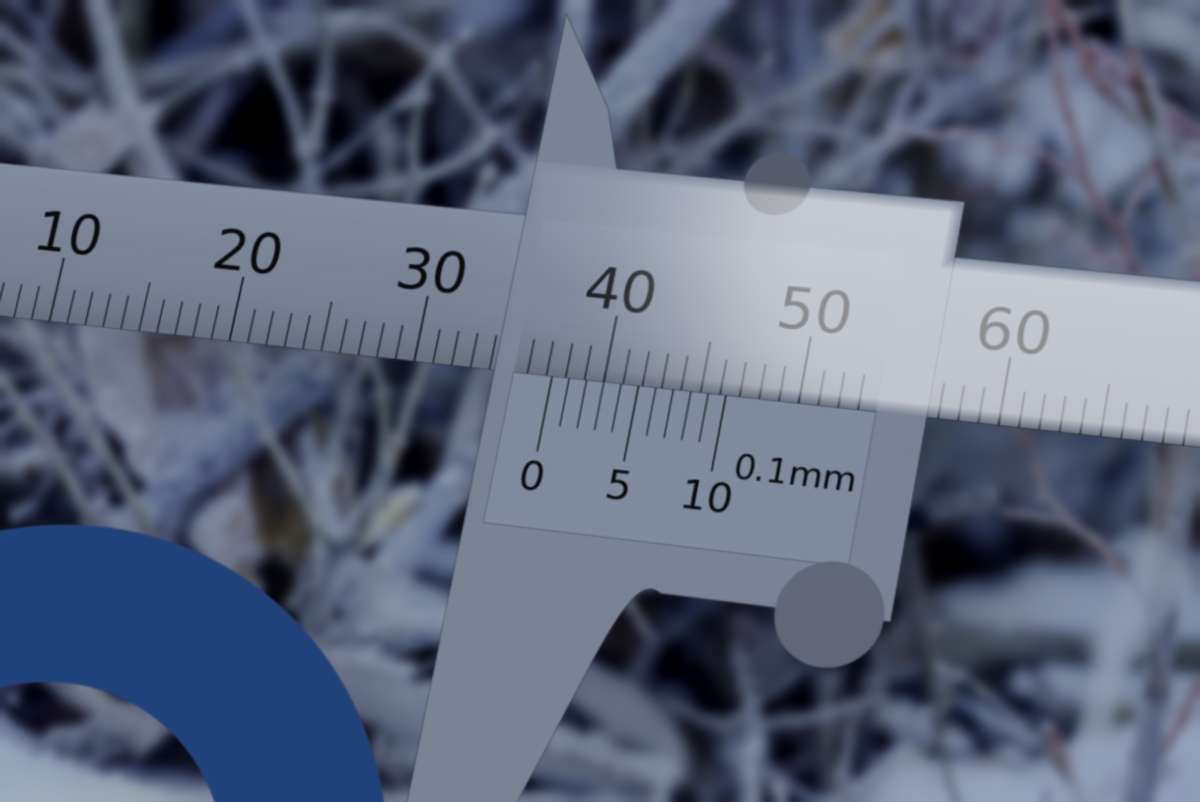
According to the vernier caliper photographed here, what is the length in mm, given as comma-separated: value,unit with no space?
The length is 37.3,mm
